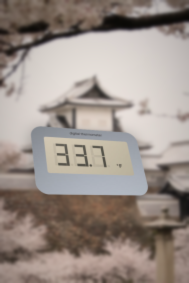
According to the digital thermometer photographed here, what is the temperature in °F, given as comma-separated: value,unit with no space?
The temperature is 33.7,°F
